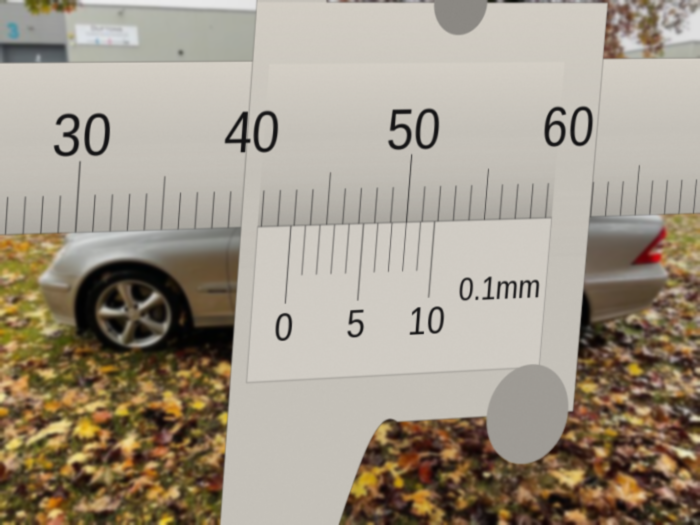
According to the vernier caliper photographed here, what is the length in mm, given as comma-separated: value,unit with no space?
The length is 42.8,mm
